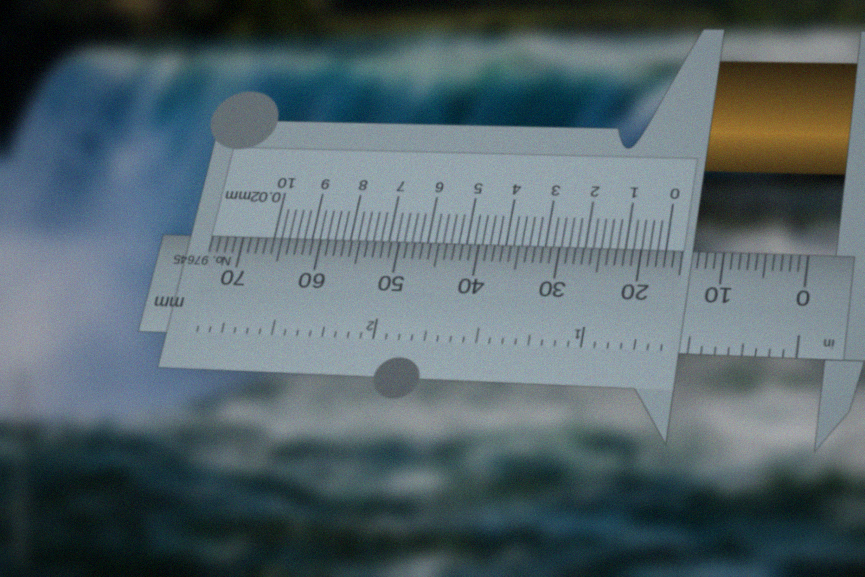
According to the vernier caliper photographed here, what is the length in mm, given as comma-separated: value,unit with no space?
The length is 17.0,mm
